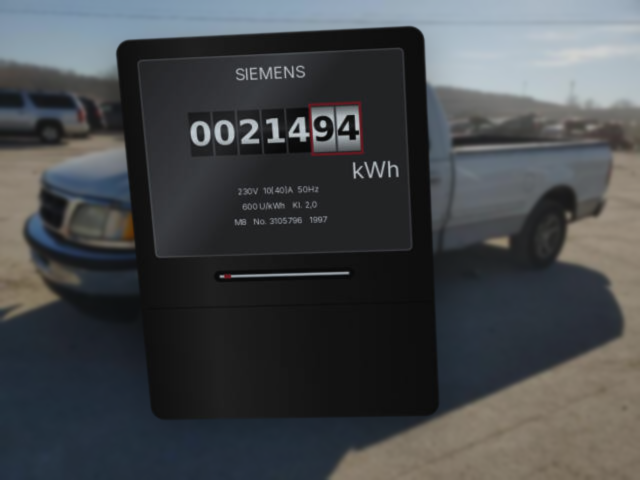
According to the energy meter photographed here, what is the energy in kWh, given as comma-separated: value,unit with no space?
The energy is 214.94,kWh
